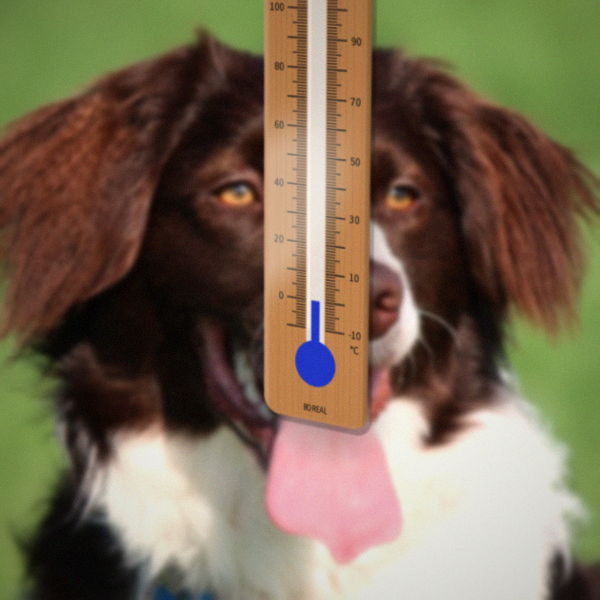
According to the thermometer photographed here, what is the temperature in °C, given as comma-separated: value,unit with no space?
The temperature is 0,°C
